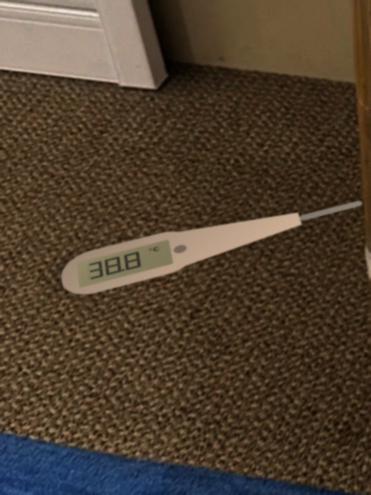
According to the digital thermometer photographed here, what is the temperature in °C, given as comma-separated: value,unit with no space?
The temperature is 38.8,°C
